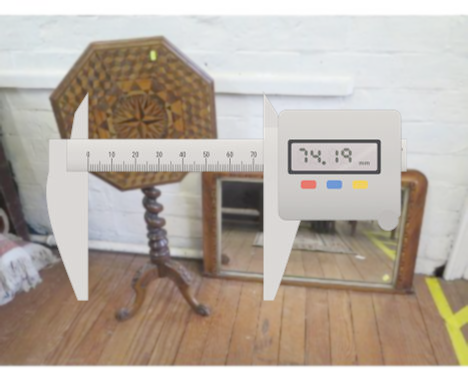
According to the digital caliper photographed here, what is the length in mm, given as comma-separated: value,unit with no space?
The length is 74.19,mm
